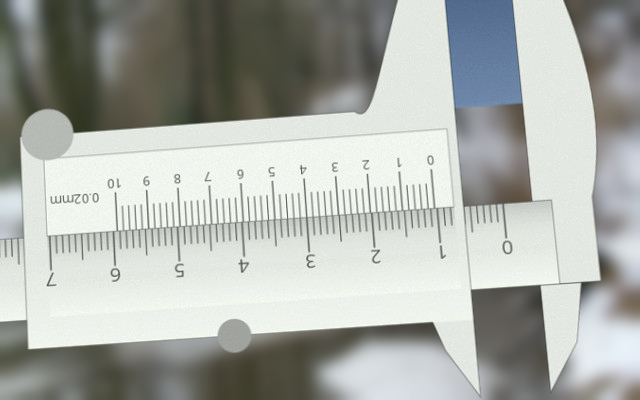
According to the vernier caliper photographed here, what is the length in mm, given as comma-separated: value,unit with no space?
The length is 10.4,mm
